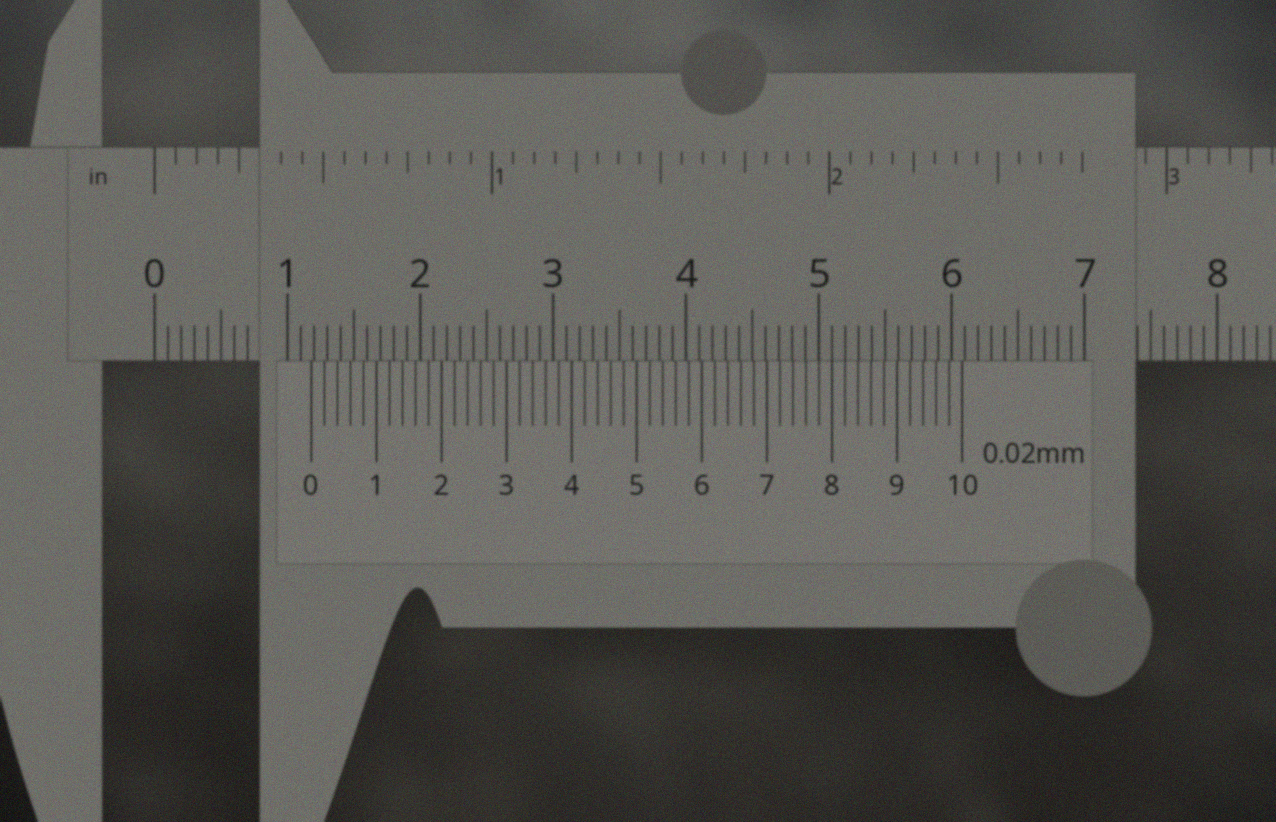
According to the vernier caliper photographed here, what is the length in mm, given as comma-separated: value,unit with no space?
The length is 11.8,mm
